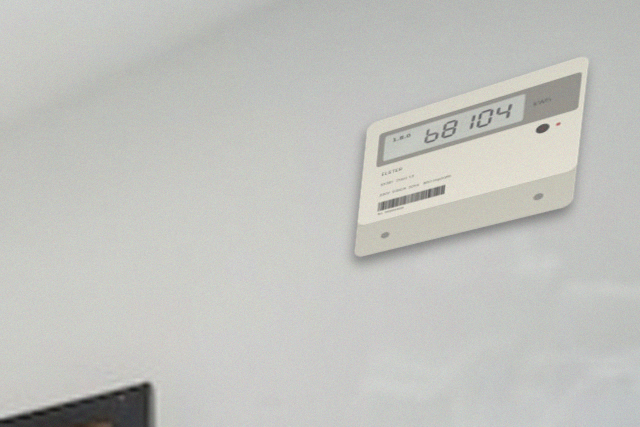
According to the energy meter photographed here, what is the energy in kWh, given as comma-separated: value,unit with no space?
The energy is 68104,kWh
